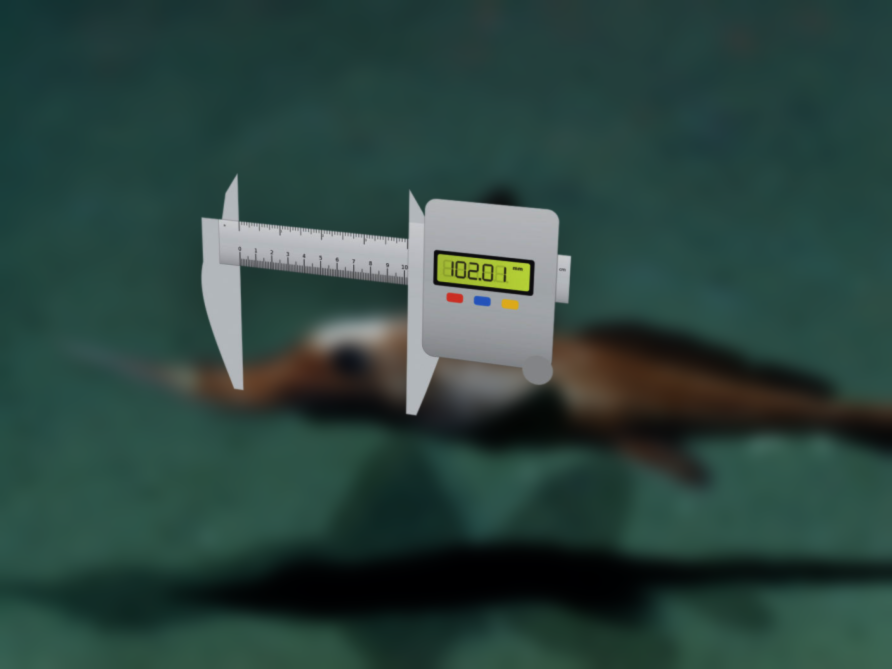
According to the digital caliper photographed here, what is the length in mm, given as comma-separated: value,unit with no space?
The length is 102.01,mm
